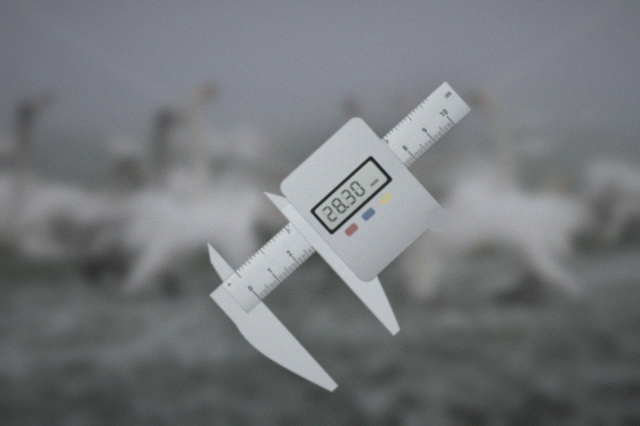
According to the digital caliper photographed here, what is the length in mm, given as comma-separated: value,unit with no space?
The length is 28.30,mm
